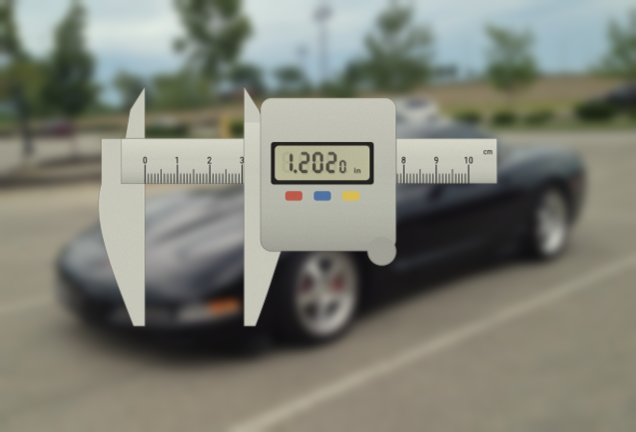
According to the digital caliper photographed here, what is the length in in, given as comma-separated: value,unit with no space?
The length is 1.2020,in
